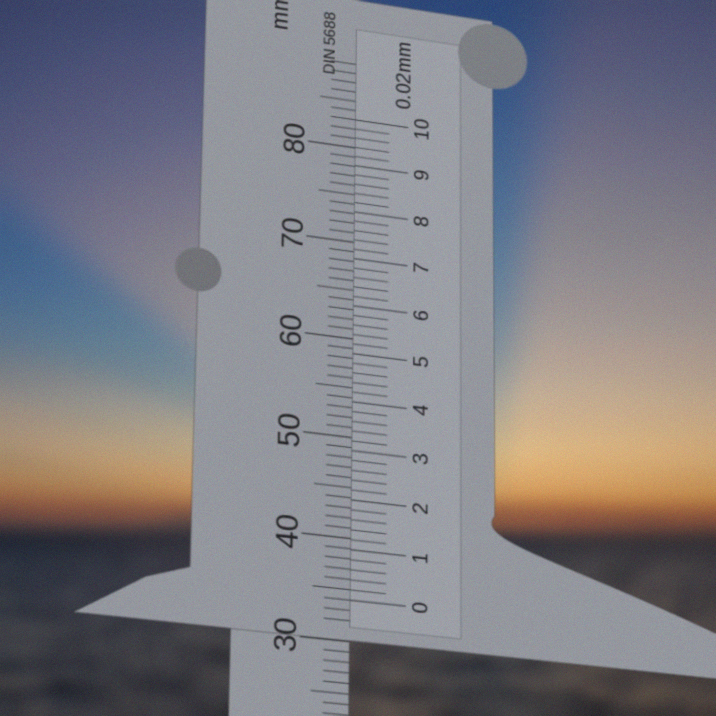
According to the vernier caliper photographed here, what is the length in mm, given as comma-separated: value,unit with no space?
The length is 34.0,mm
